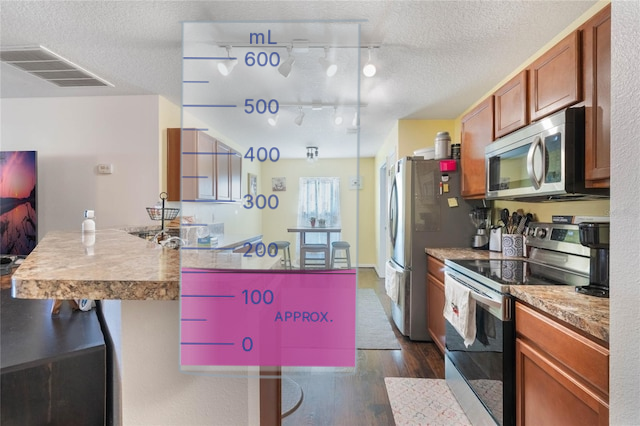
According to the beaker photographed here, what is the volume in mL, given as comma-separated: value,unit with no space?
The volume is 150,mL
